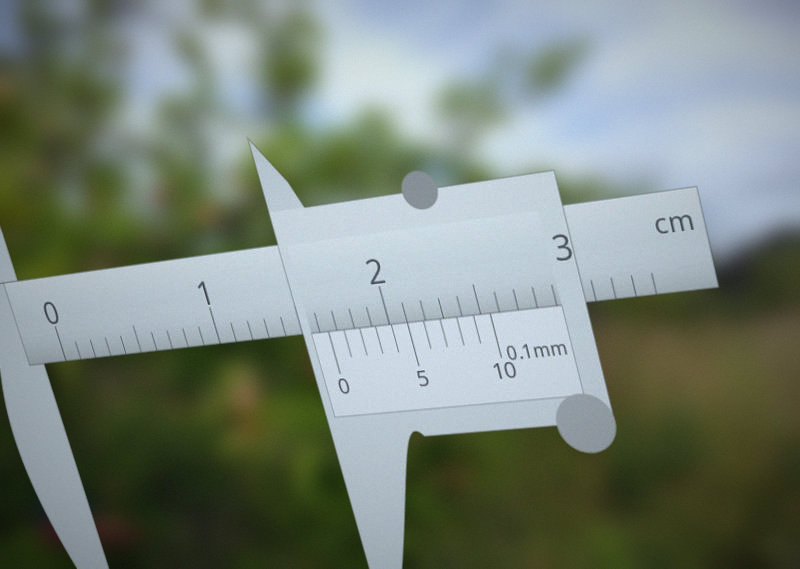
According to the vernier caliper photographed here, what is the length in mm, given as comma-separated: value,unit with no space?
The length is 16.5,mm
